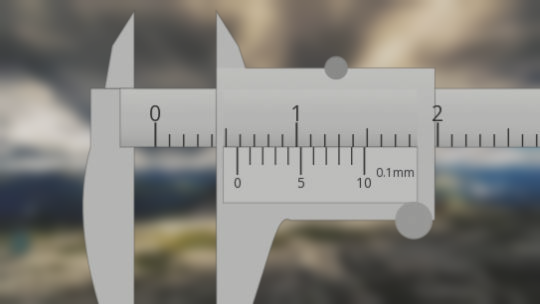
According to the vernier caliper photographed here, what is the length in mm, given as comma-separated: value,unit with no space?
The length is 5.8,mm
